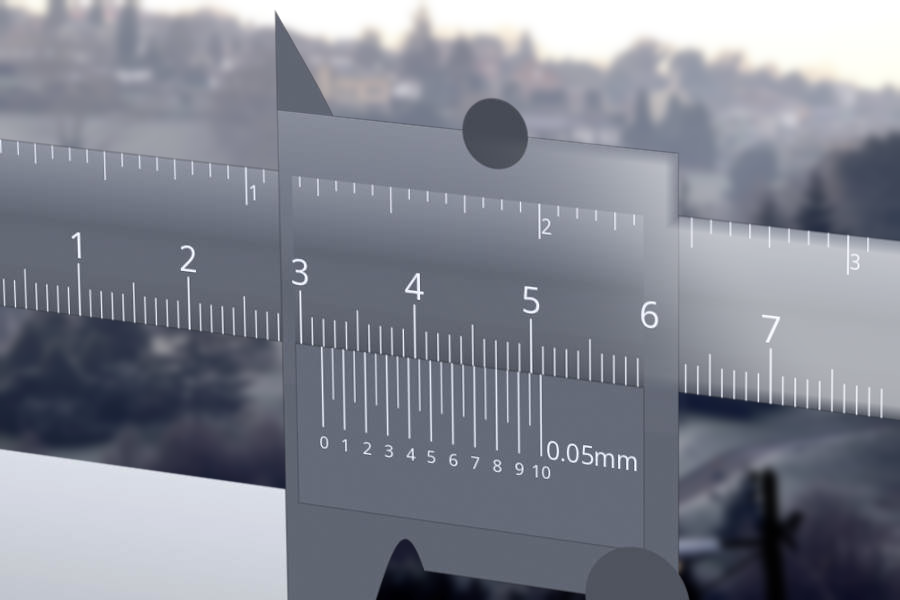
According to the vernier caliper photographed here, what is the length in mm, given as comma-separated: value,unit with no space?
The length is 31.8,mm
